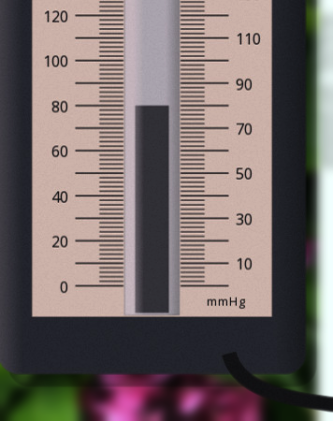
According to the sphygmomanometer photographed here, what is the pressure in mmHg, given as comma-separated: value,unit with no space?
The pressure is 80,mmHg
